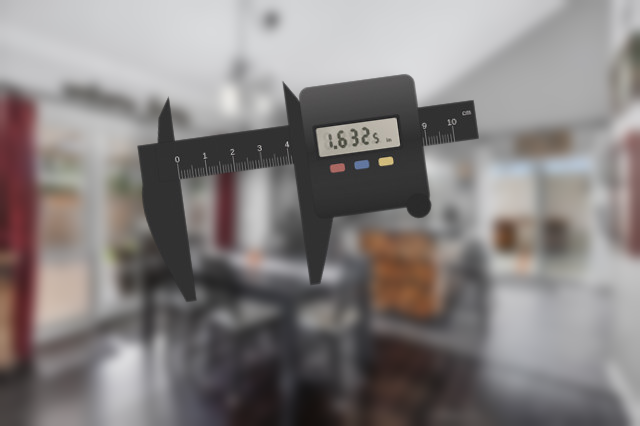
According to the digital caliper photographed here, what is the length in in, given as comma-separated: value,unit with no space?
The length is 1.6325,in
